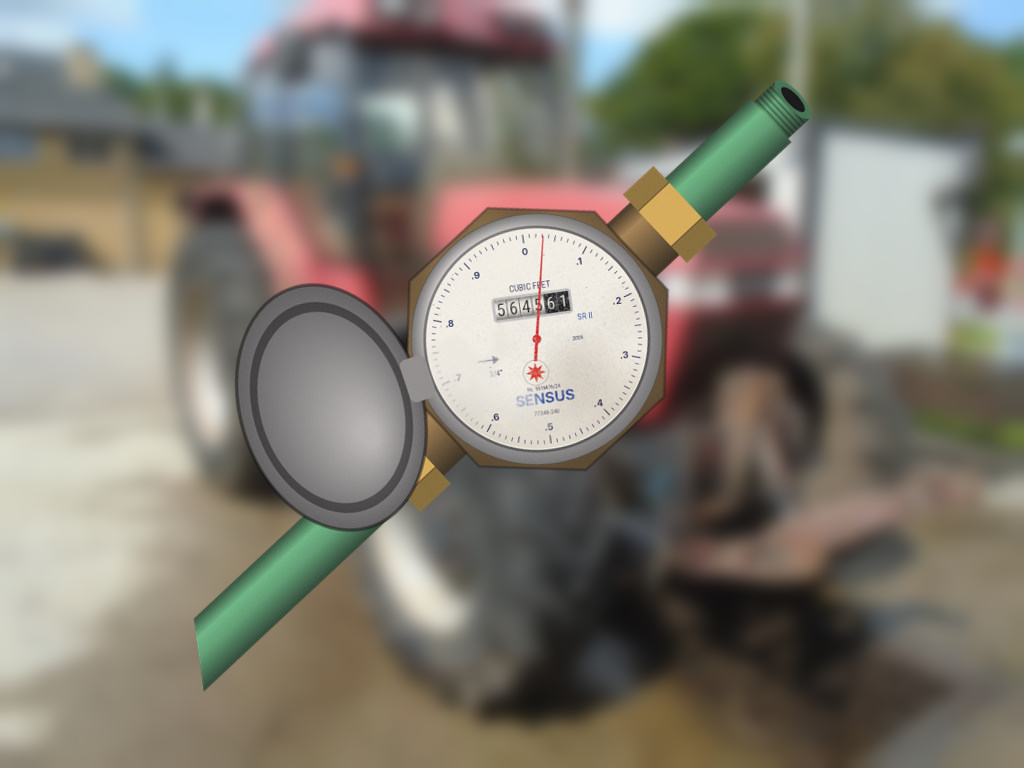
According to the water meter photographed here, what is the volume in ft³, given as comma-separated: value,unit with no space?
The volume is 564561.03,ft³
